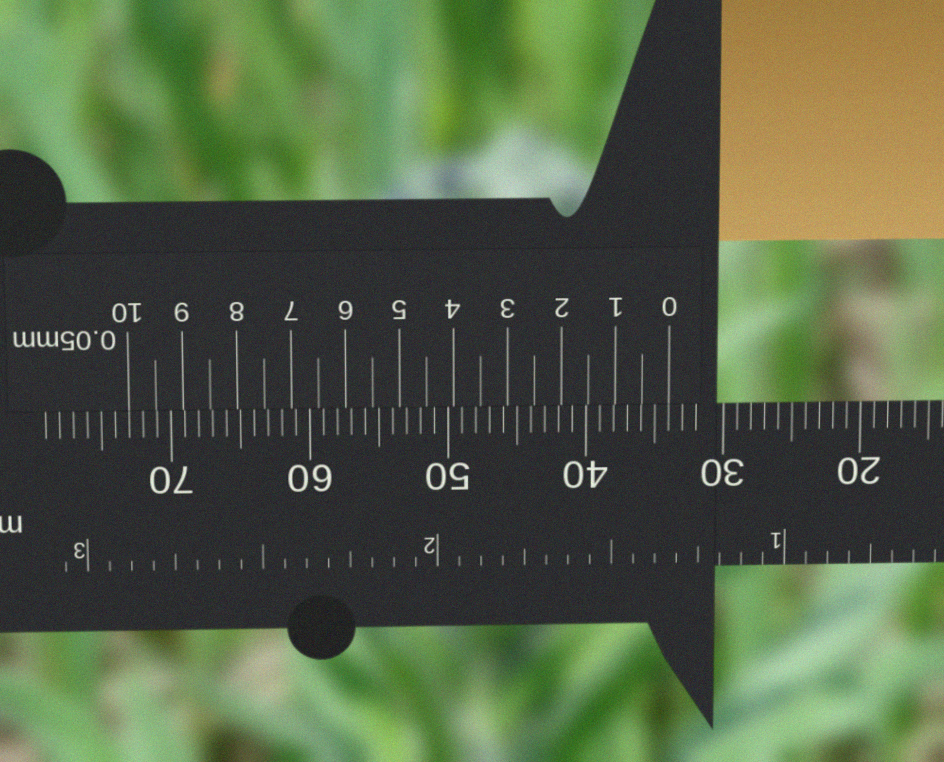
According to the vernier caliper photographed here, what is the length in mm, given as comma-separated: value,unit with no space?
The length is 34.0,mm
